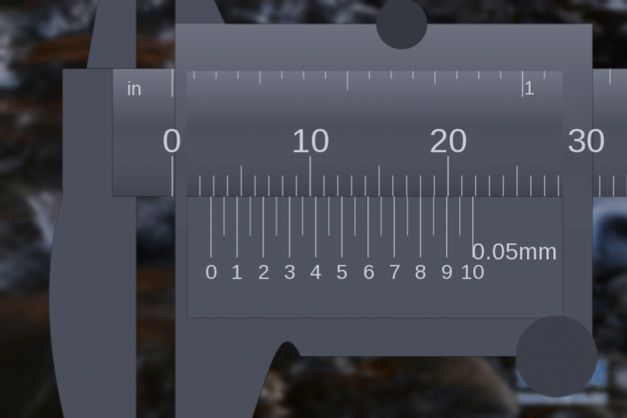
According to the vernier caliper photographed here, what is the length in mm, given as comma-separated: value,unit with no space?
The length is 2.8,mm
